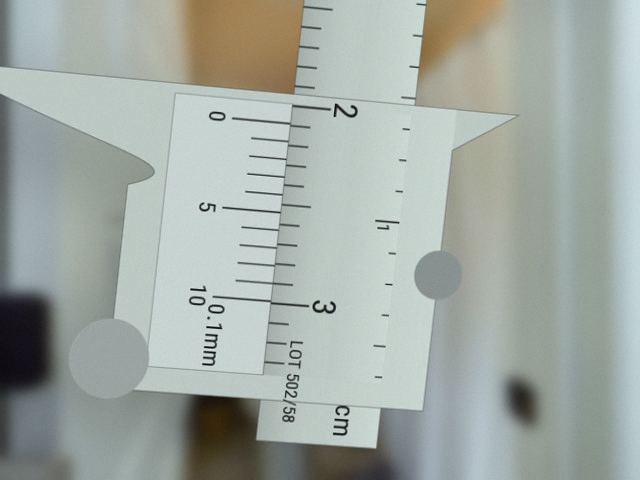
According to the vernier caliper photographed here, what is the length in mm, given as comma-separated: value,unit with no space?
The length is 20.9,mm
